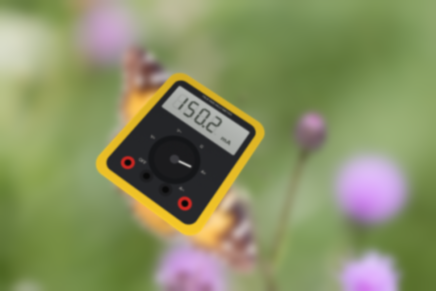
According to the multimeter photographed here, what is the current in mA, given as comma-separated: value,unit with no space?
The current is 150.2,mA
